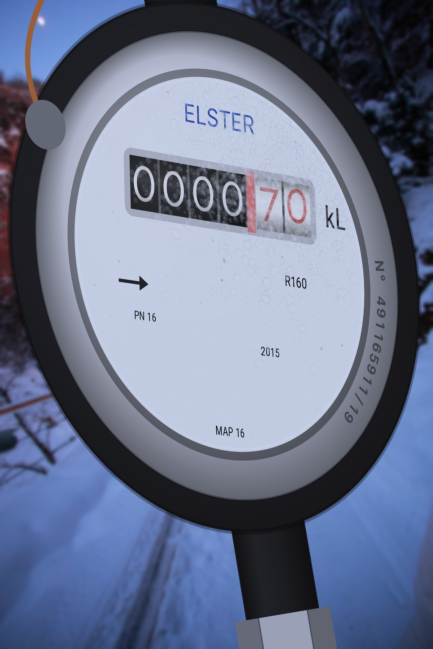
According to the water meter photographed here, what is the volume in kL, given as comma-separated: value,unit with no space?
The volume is 0.70,kL
